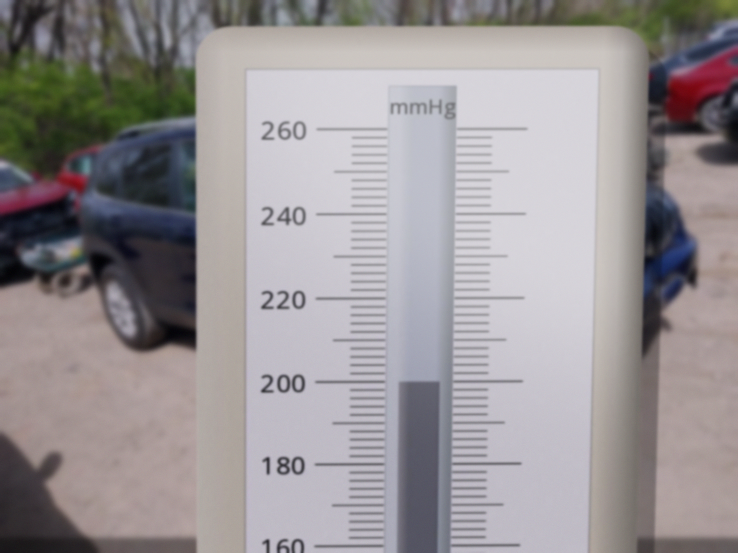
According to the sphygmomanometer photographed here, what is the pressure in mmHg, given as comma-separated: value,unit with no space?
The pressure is 200,mmHg
